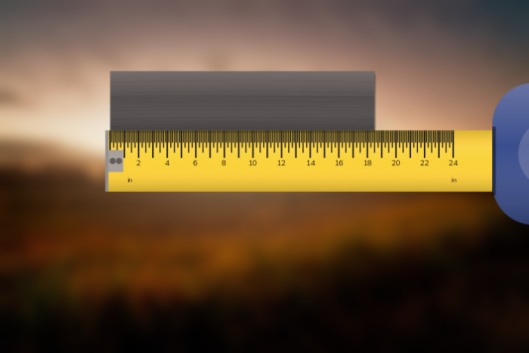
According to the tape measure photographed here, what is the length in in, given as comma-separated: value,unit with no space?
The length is 18.5,in
